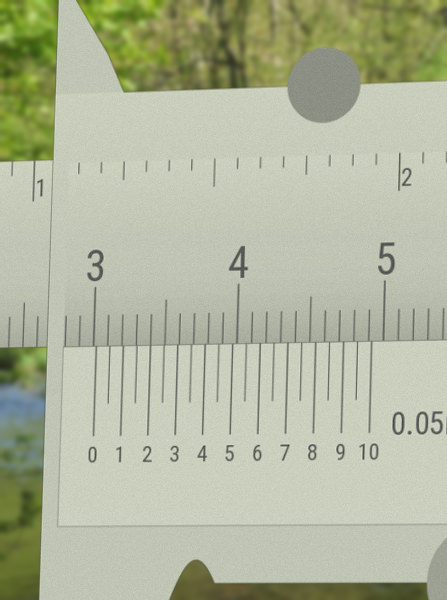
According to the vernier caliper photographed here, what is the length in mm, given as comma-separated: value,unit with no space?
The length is 30.2,mm
